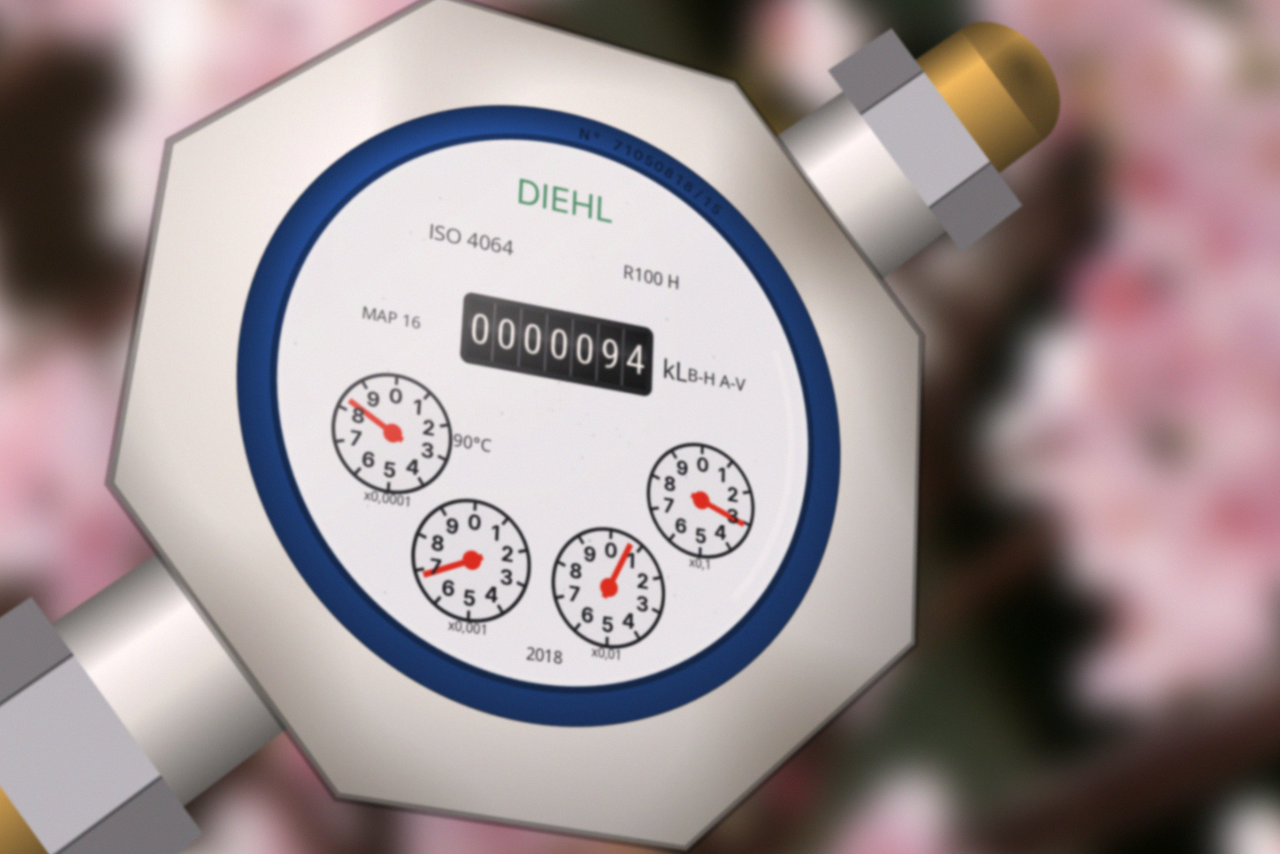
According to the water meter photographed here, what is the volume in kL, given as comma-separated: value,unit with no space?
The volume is 94.3068,kL
